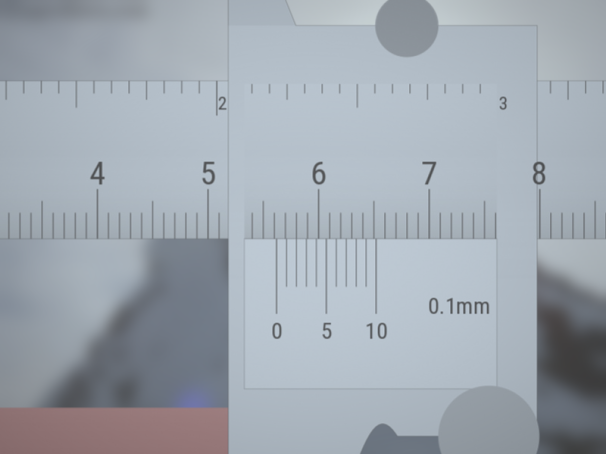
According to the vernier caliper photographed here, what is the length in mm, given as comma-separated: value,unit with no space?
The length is 56.2,mm
